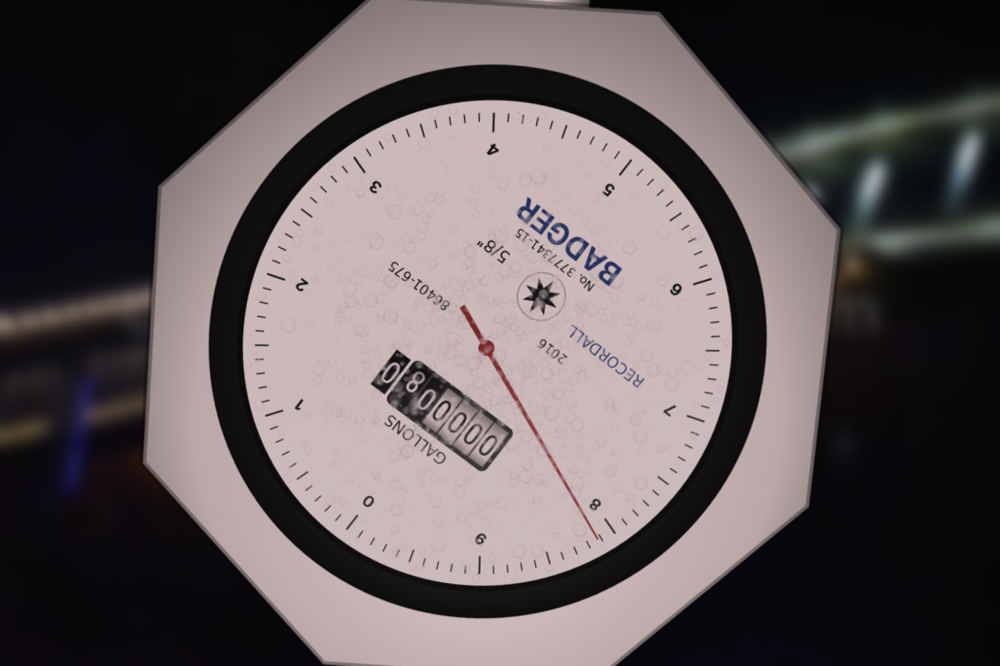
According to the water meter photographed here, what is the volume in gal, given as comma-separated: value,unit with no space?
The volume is 78.1,gal
